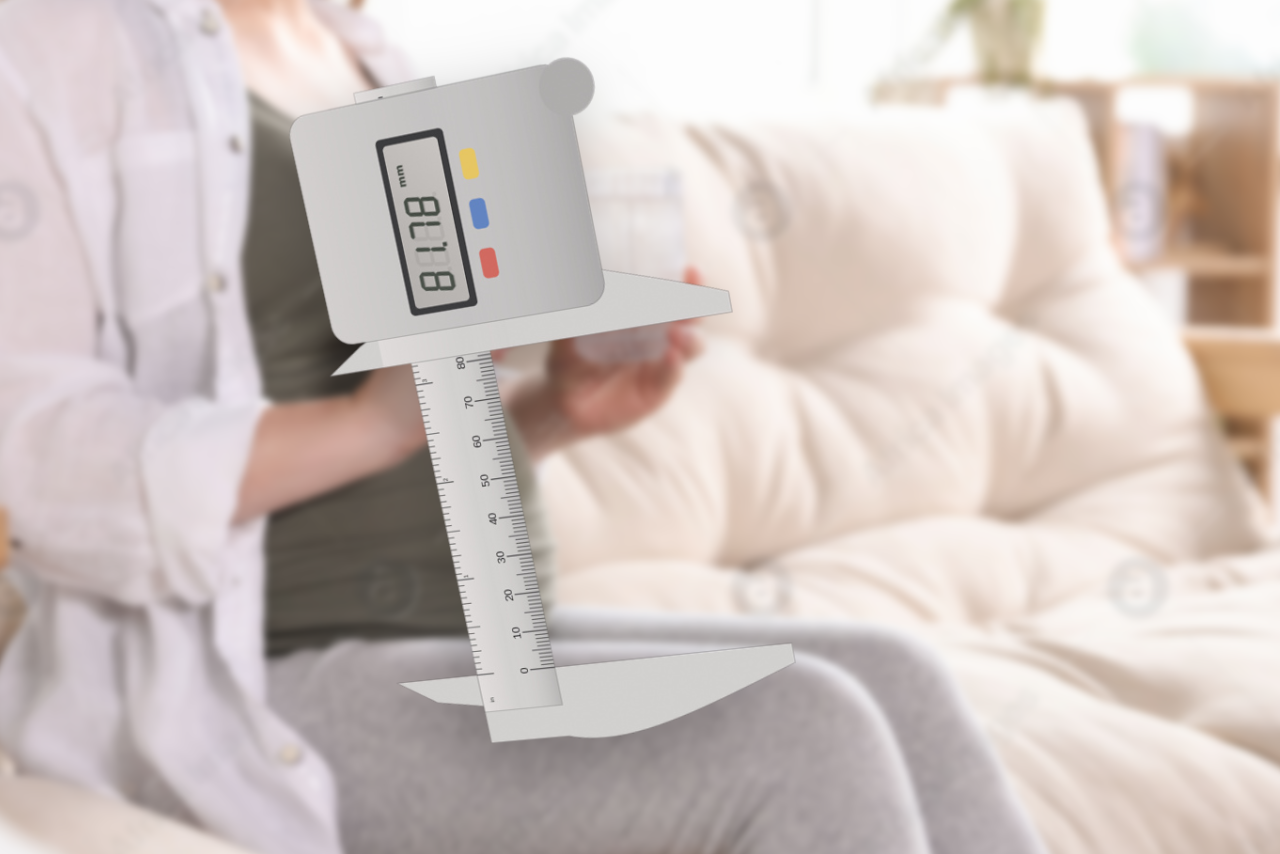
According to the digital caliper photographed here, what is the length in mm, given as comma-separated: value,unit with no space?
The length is 81.78,mm
